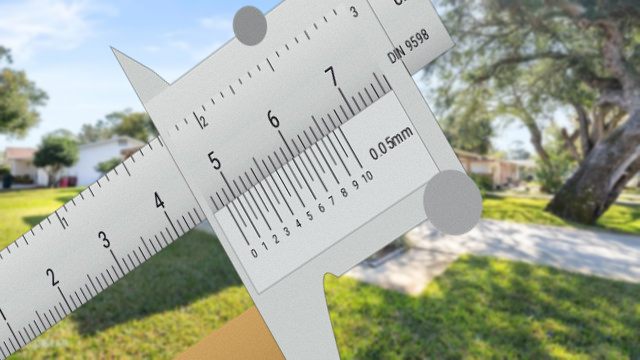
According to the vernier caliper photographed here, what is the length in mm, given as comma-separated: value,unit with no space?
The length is 48.4,mm
